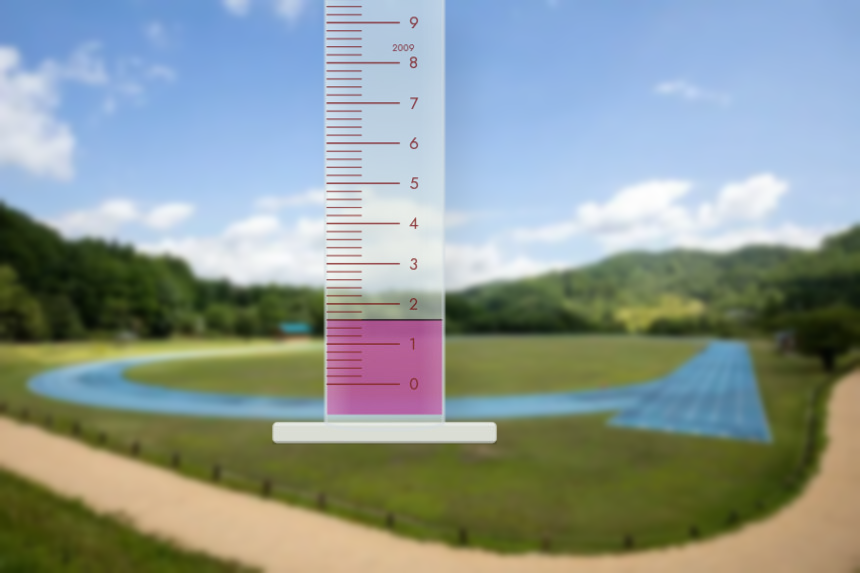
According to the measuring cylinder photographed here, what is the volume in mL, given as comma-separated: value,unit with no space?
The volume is 1.6,mL
